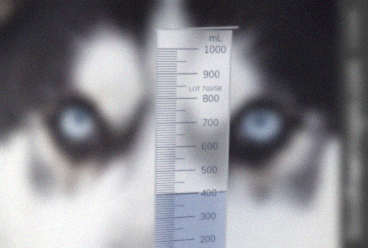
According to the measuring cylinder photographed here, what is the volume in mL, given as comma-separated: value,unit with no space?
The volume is 400,mL
